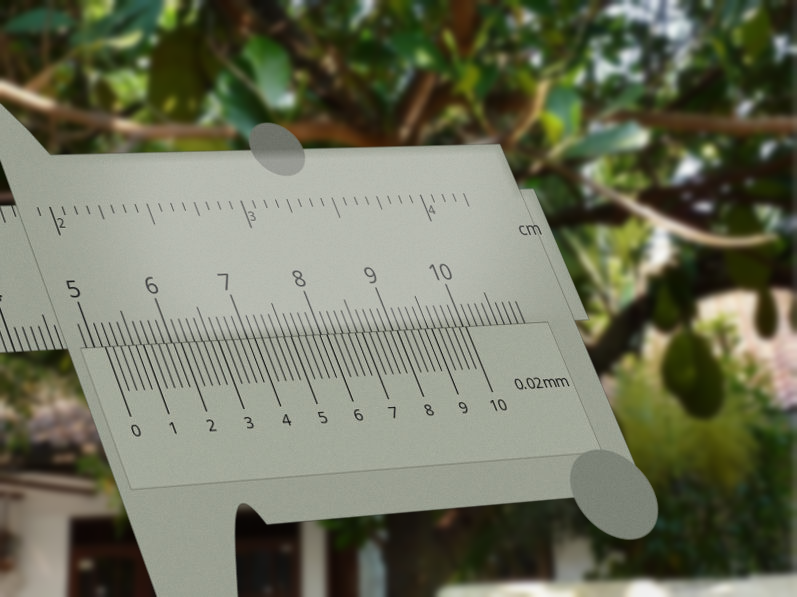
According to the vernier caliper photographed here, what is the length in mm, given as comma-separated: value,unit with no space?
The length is 51.4,mm
